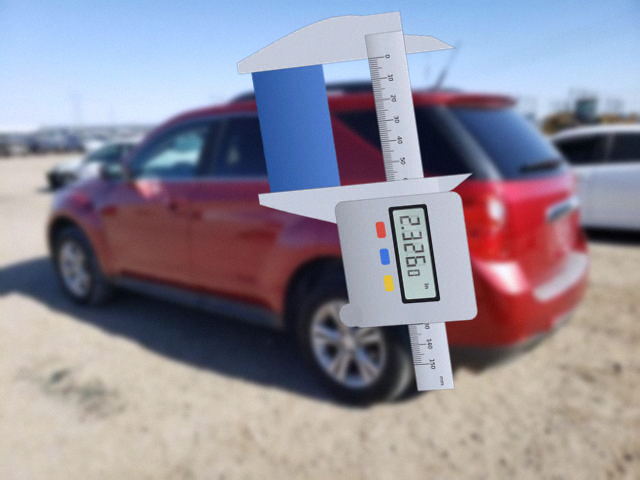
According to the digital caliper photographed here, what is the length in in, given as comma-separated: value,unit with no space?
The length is 2.3260,in
